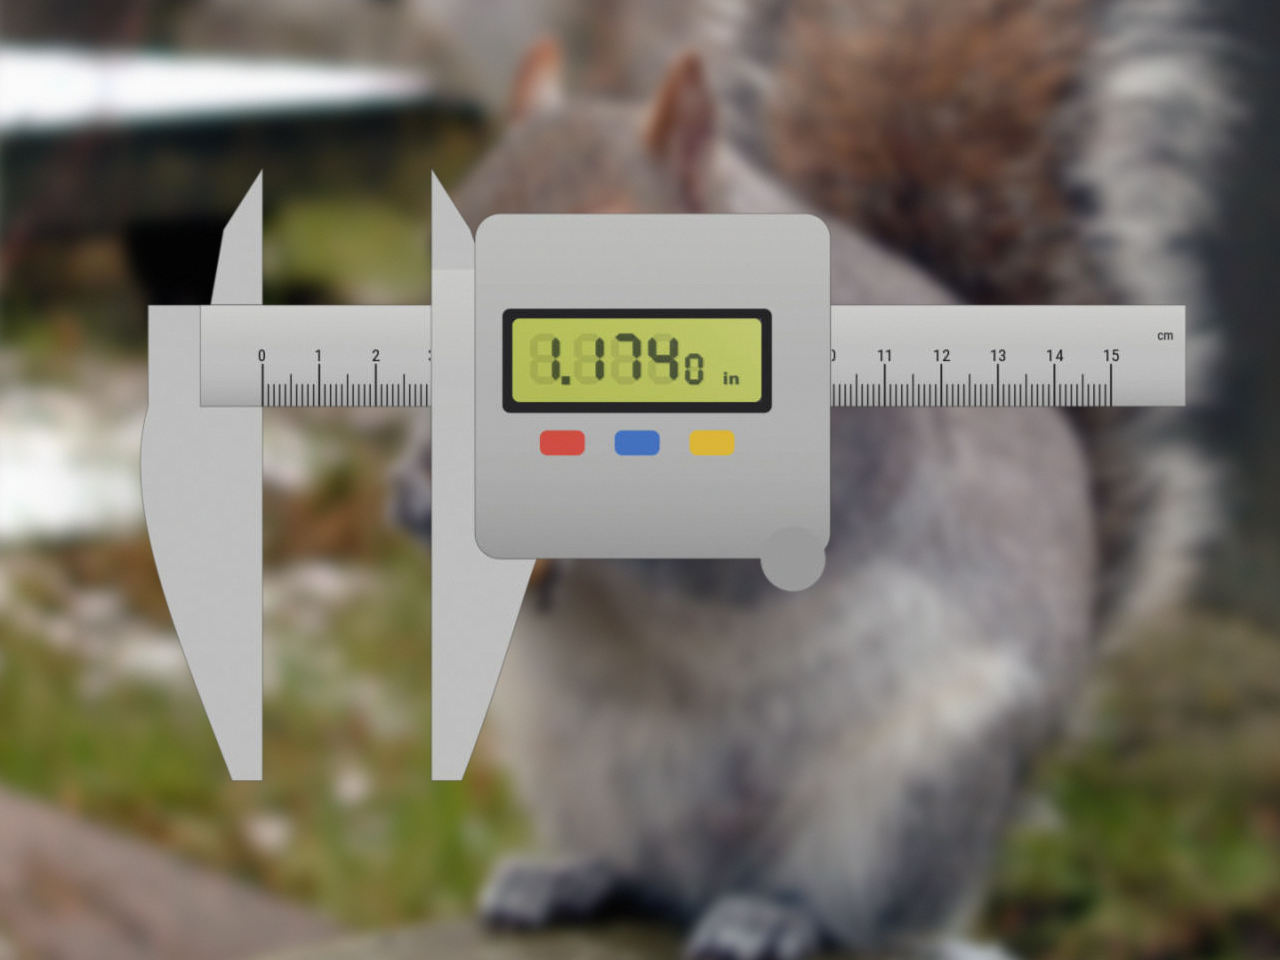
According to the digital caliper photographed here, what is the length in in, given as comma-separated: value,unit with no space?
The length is 1.1740,in
